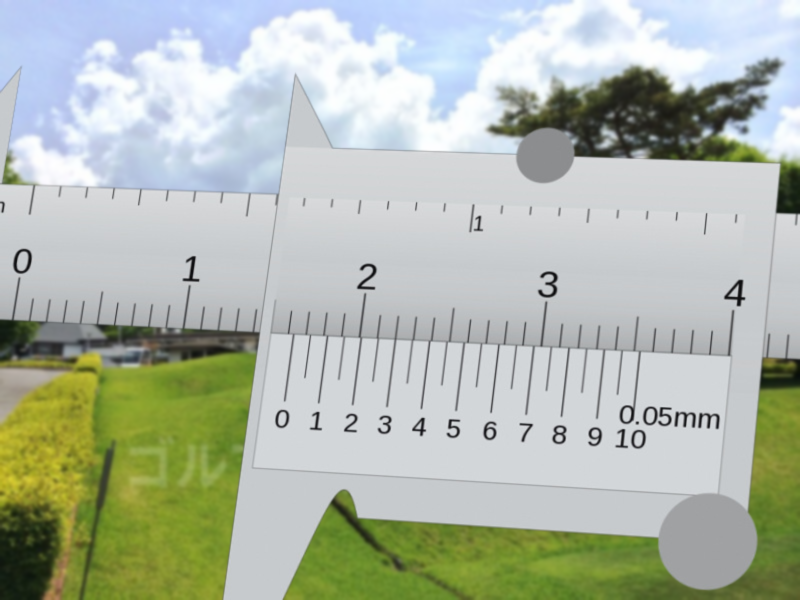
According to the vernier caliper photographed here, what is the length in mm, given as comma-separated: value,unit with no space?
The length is 16.3,mm
